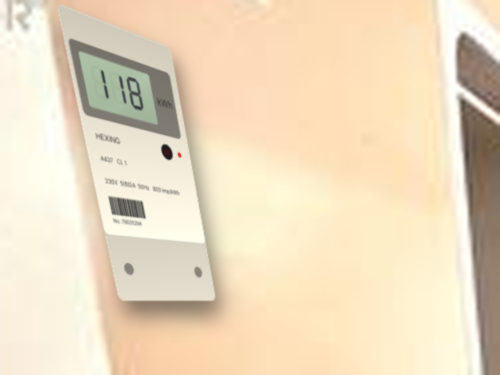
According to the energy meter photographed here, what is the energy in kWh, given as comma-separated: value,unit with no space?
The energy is 118,kWh
